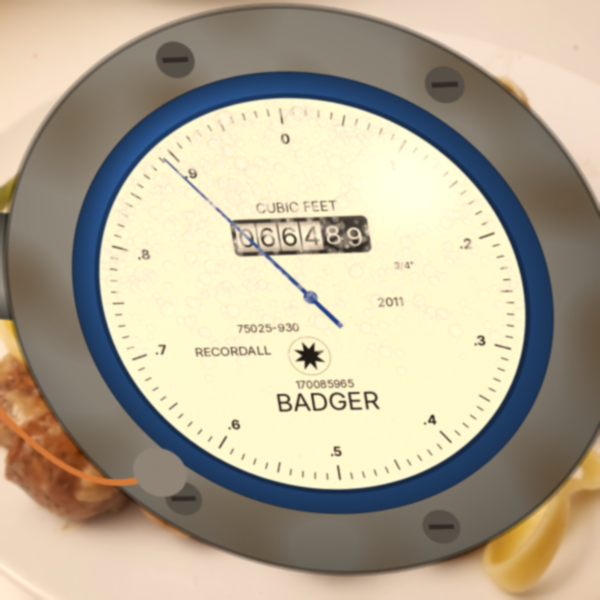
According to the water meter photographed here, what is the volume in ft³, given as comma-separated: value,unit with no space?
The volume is 66488.89,ft³
